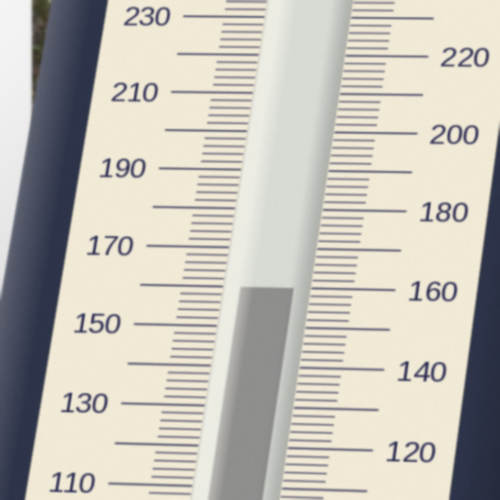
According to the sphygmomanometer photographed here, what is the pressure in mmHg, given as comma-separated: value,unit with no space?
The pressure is 160,mmHg
